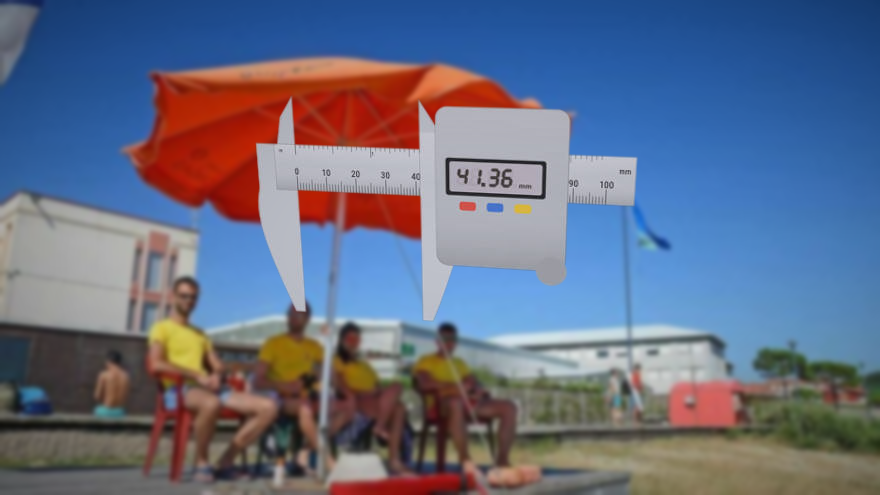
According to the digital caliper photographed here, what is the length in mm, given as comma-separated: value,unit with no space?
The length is 41.36,mm
